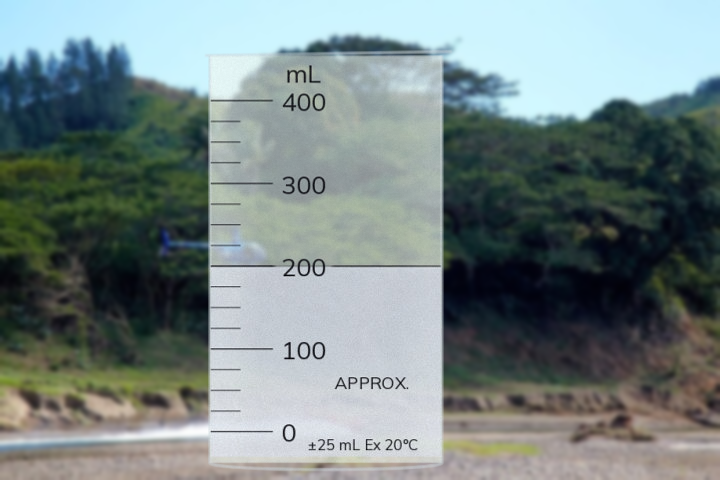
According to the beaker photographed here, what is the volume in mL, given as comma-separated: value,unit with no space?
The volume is 200,mL
